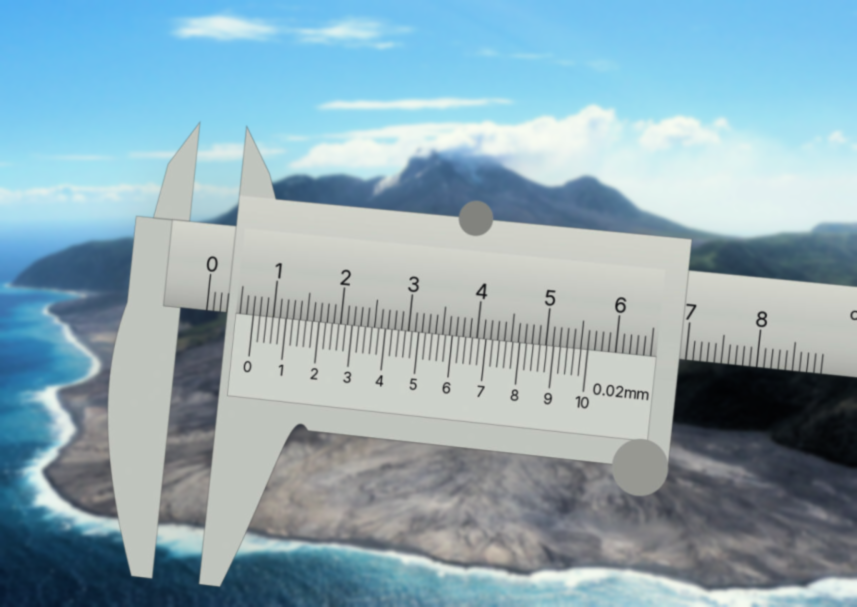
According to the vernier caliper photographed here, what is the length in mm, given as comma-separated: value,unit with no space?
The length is 7.0,mm
